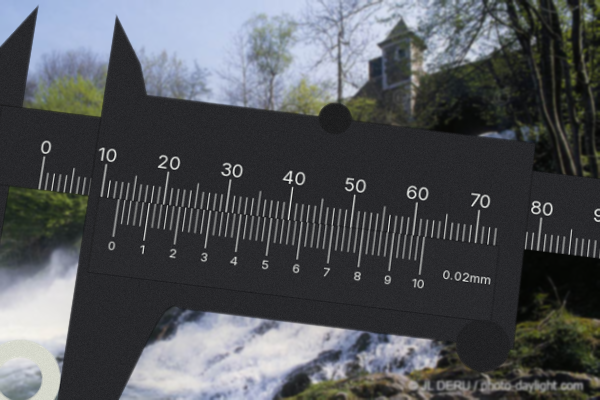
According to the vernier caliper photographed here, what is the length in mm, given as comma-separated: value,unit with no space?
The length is 12.8,mm
